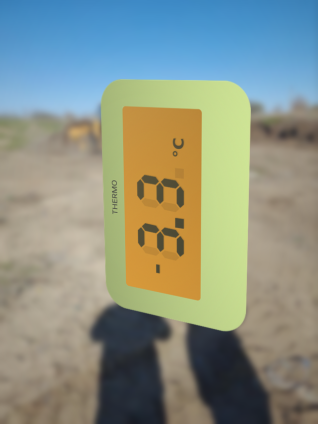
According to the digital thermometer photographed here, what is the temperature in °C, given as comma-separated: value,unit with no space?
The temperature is -3.3,°C
